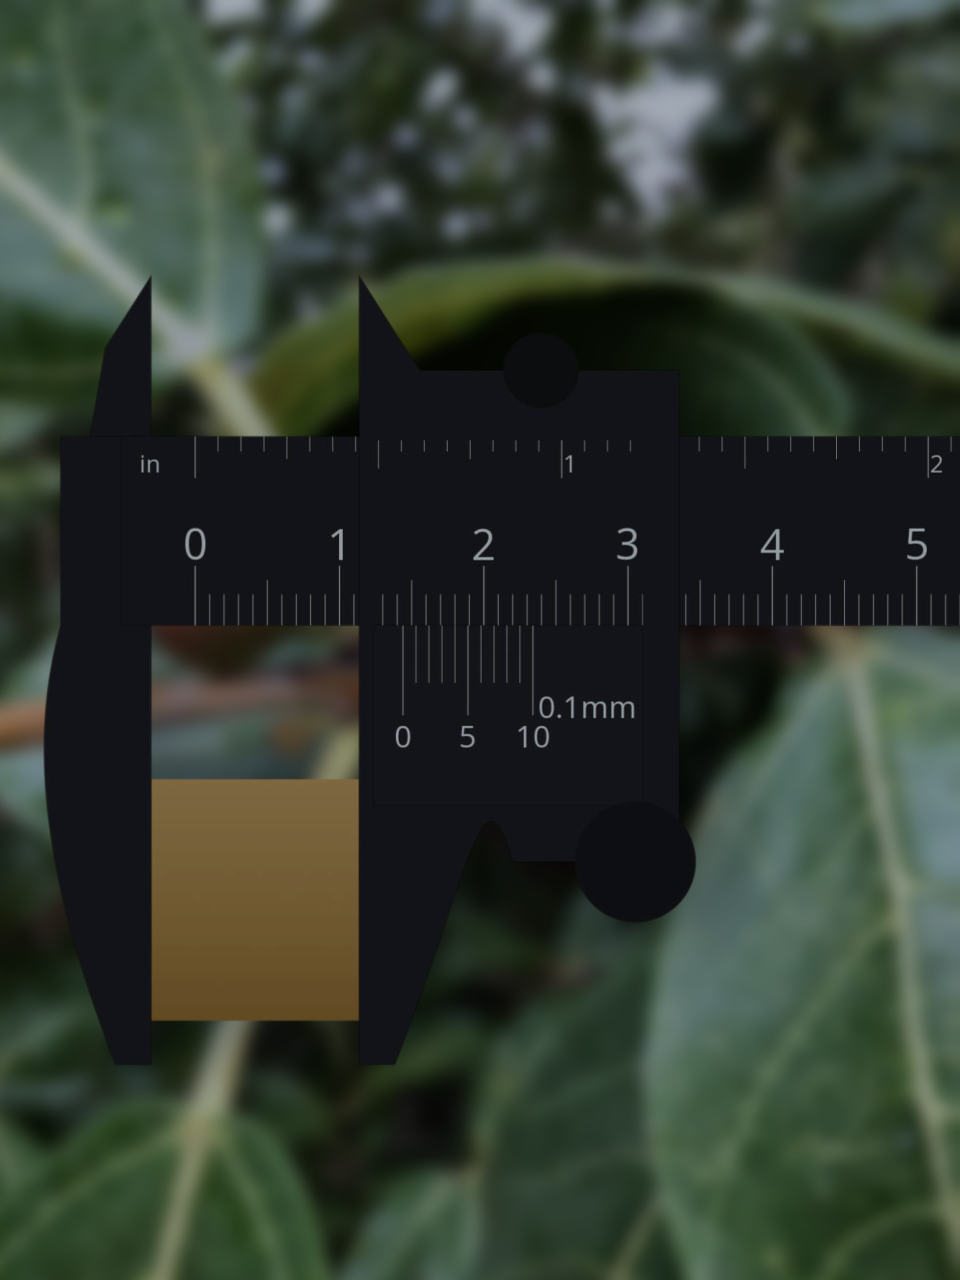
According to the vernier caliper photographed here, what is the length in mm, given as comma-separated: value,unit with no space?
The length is 14.4,mm
